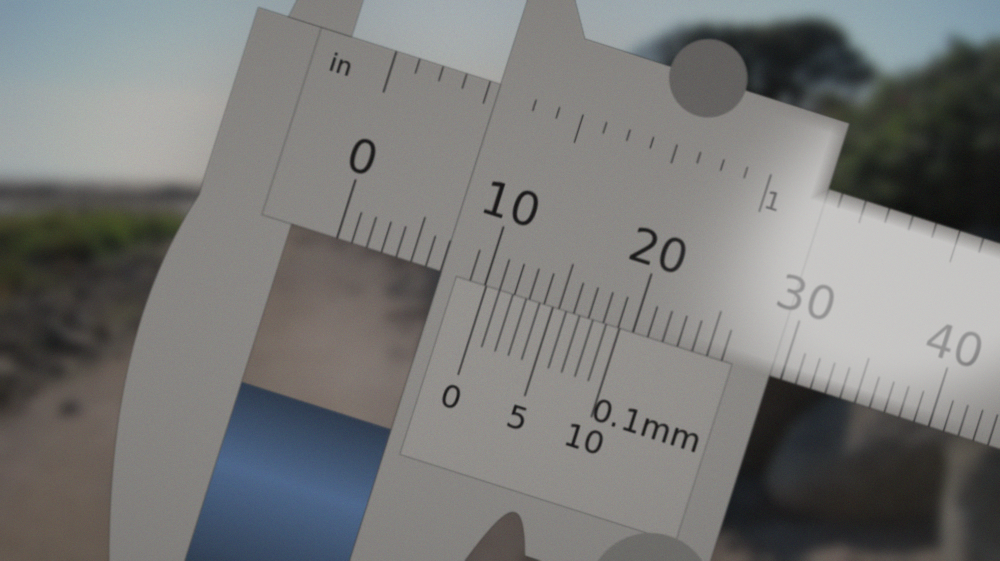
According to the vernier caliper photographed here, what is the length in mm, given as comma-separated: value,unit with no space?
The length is 10.1,mm
